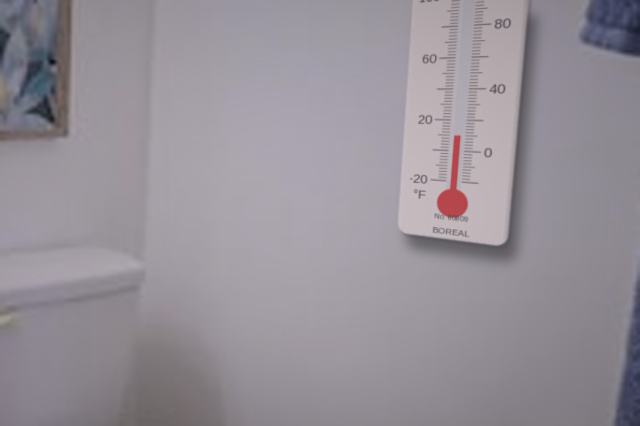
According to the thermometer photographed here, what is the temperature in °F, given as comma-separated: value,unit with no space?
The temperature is 10,°F
